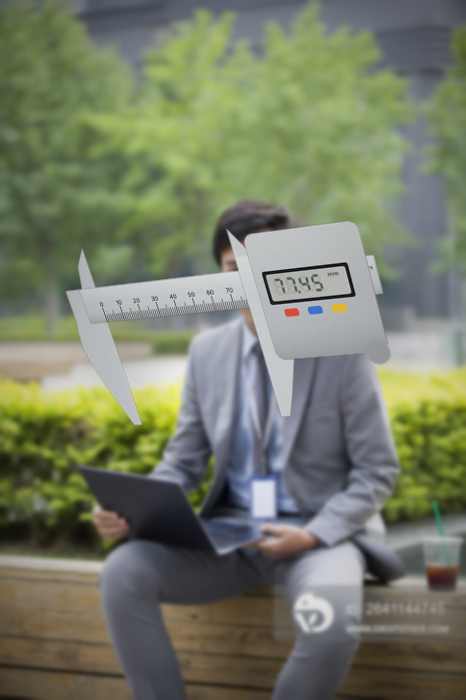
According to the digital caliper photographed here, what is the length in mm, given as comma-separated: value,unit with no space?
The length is 77.45,mm
